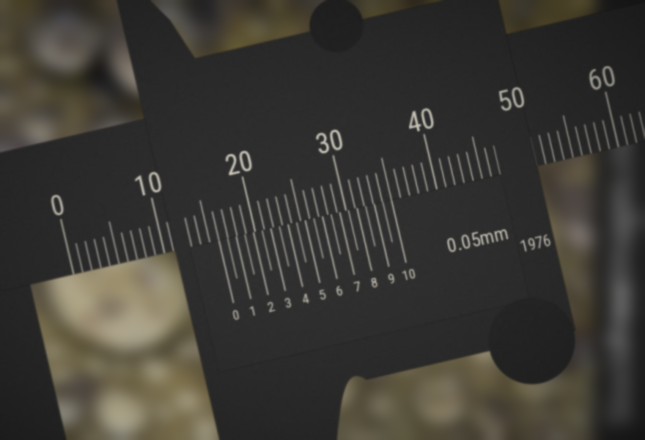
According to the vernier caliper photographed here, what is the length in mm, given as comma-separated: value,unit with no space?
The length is 16.0,mm
